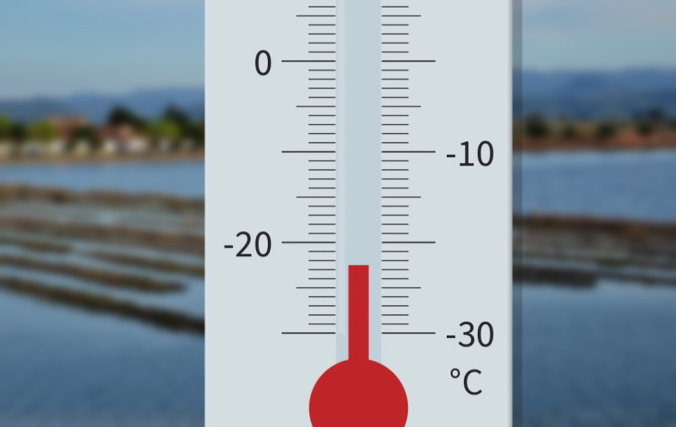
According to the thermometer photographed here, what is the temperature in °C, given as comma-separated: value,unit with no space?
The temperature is -22.5,°C
